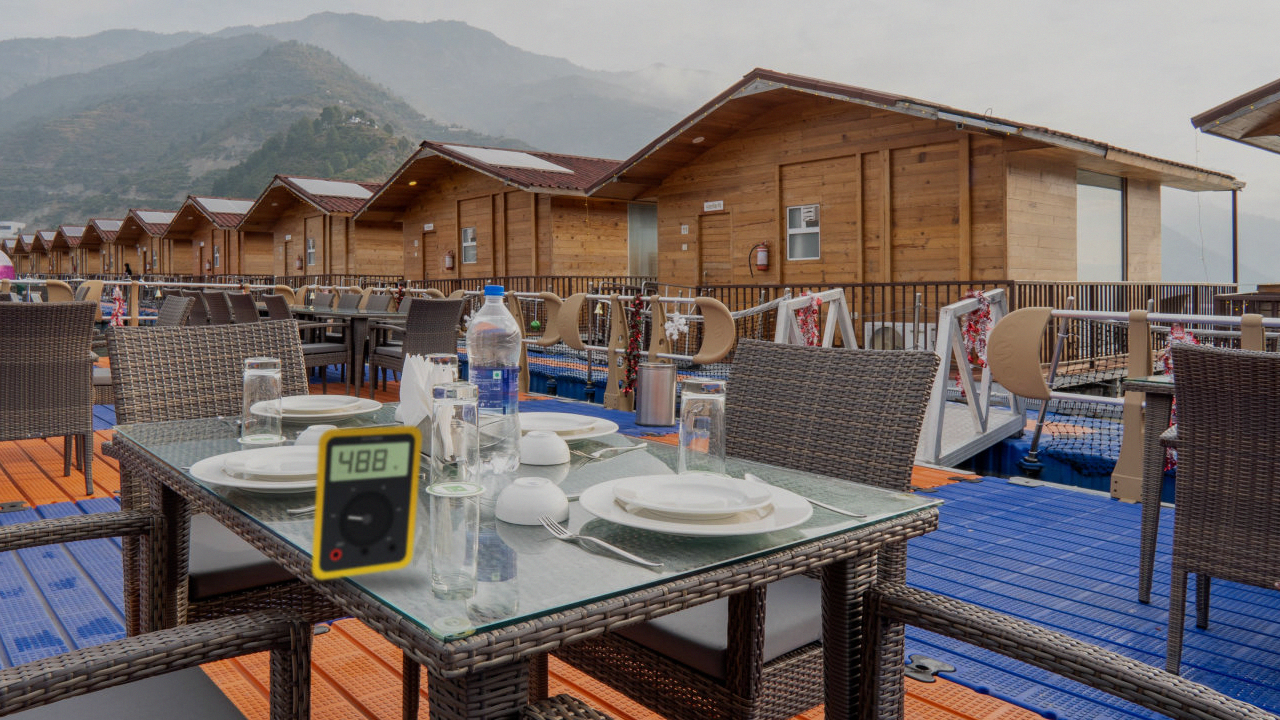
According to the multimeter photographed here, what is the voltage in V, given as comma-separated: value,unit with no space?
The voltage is 488,V
